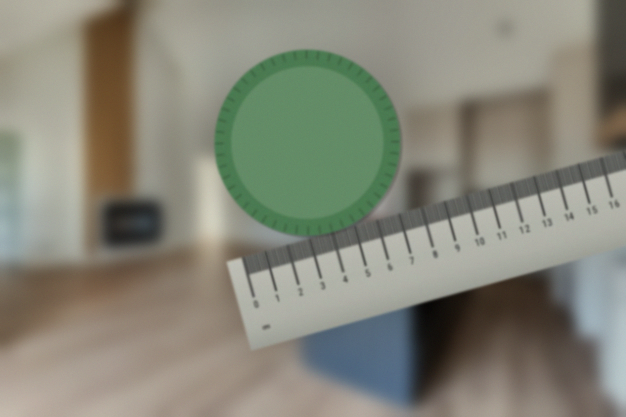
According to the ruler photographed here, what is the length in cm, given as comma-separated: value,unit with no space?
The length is 8,cm
